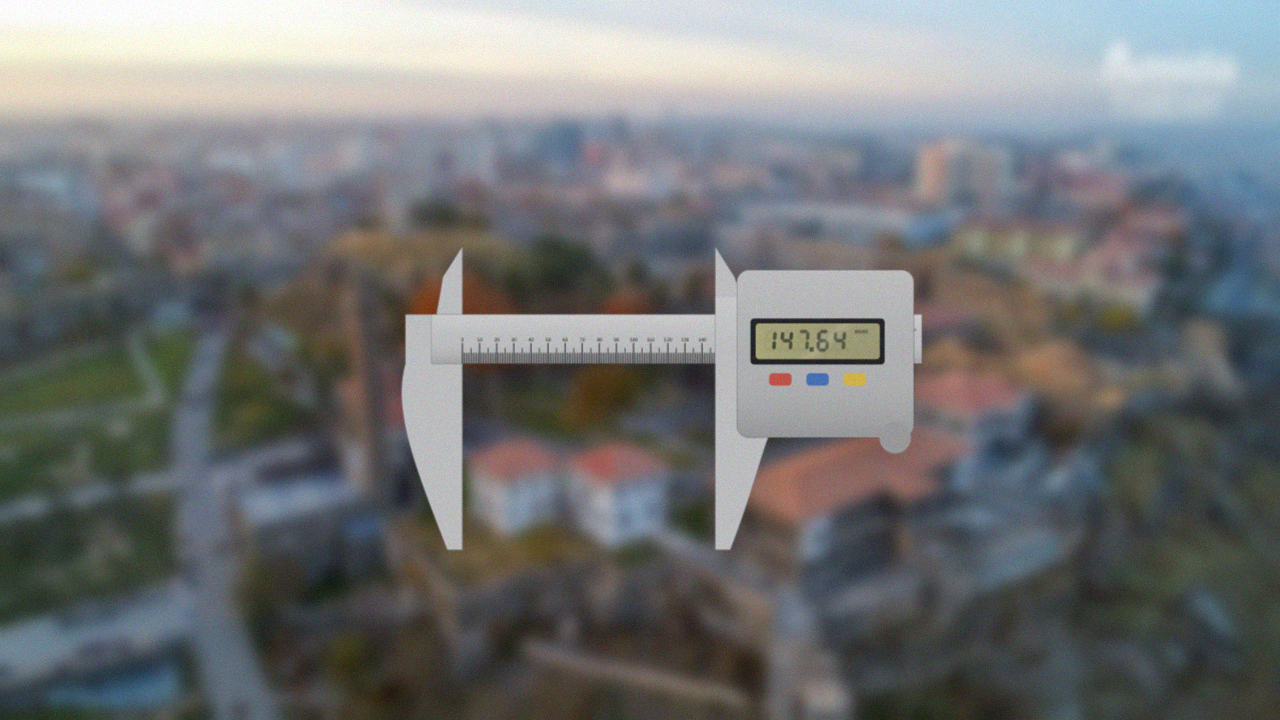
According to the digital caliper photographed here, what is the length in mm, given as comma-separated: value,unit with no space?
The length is 147.64,mm
